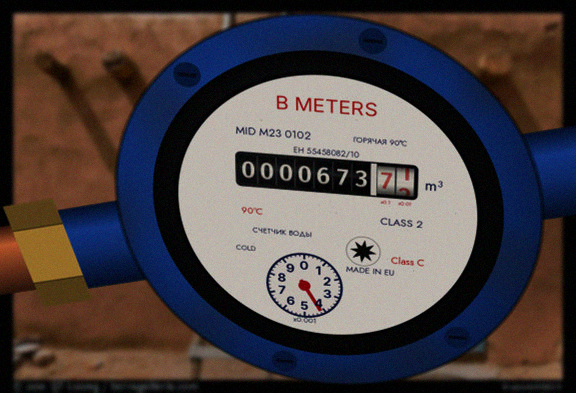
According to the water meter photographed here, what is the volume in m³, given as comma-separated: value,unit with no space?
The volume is 673.714,m³
